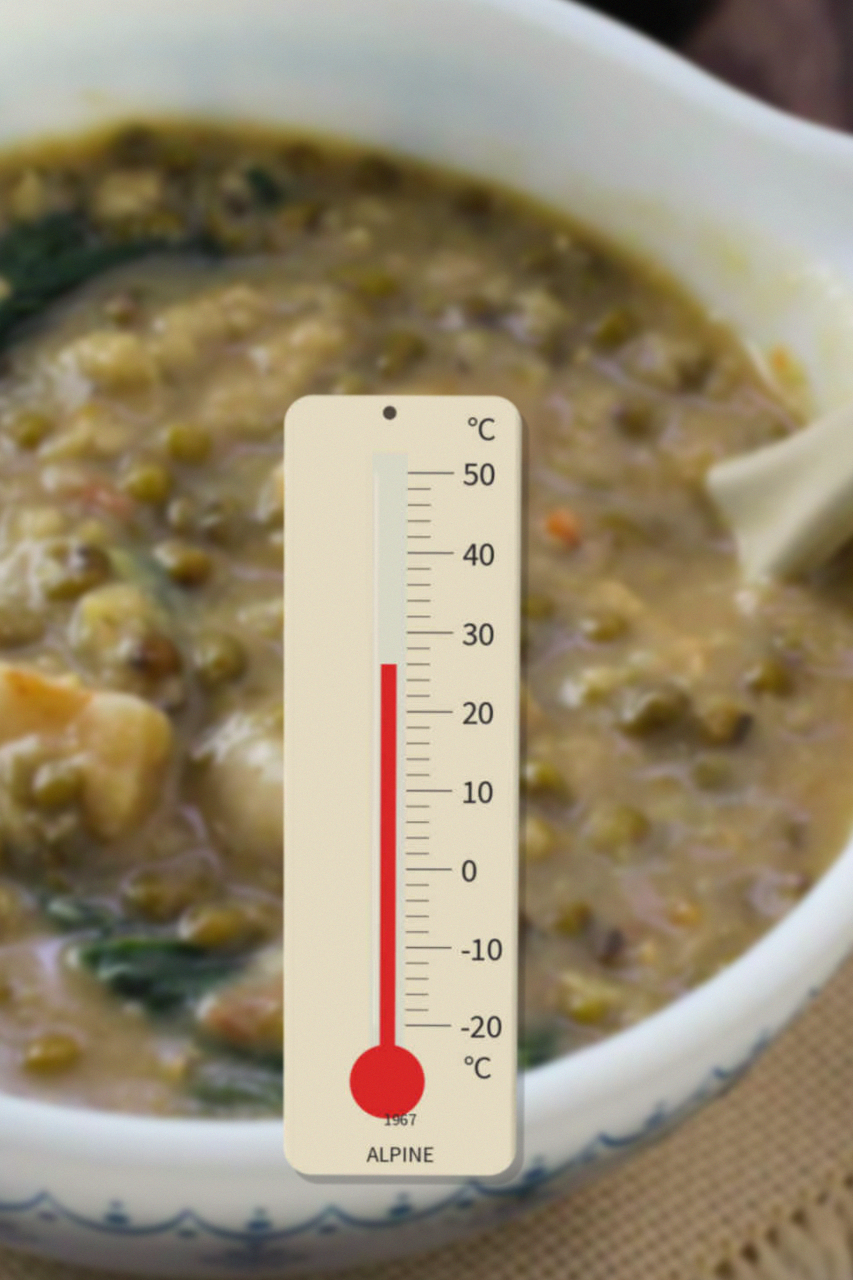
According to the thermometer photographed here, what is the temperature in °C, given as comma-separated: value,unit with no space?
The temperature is 26,°C
